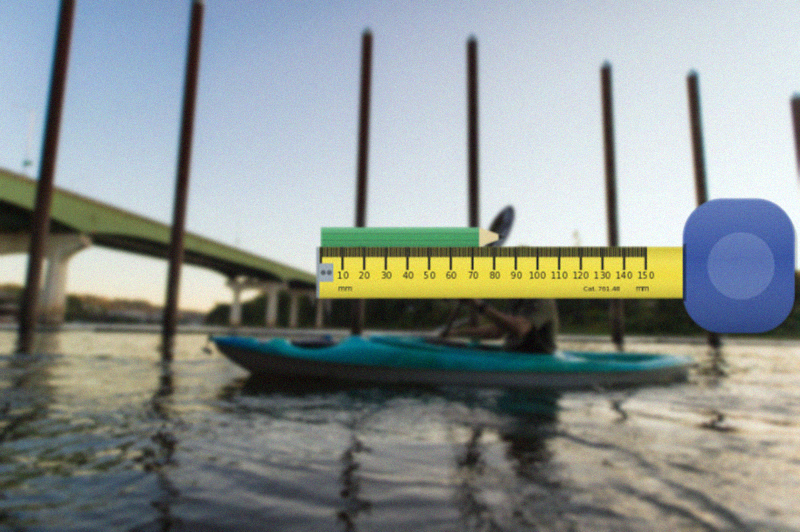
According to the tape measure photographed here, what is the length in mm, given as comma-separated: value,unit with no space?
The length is 85,mm
